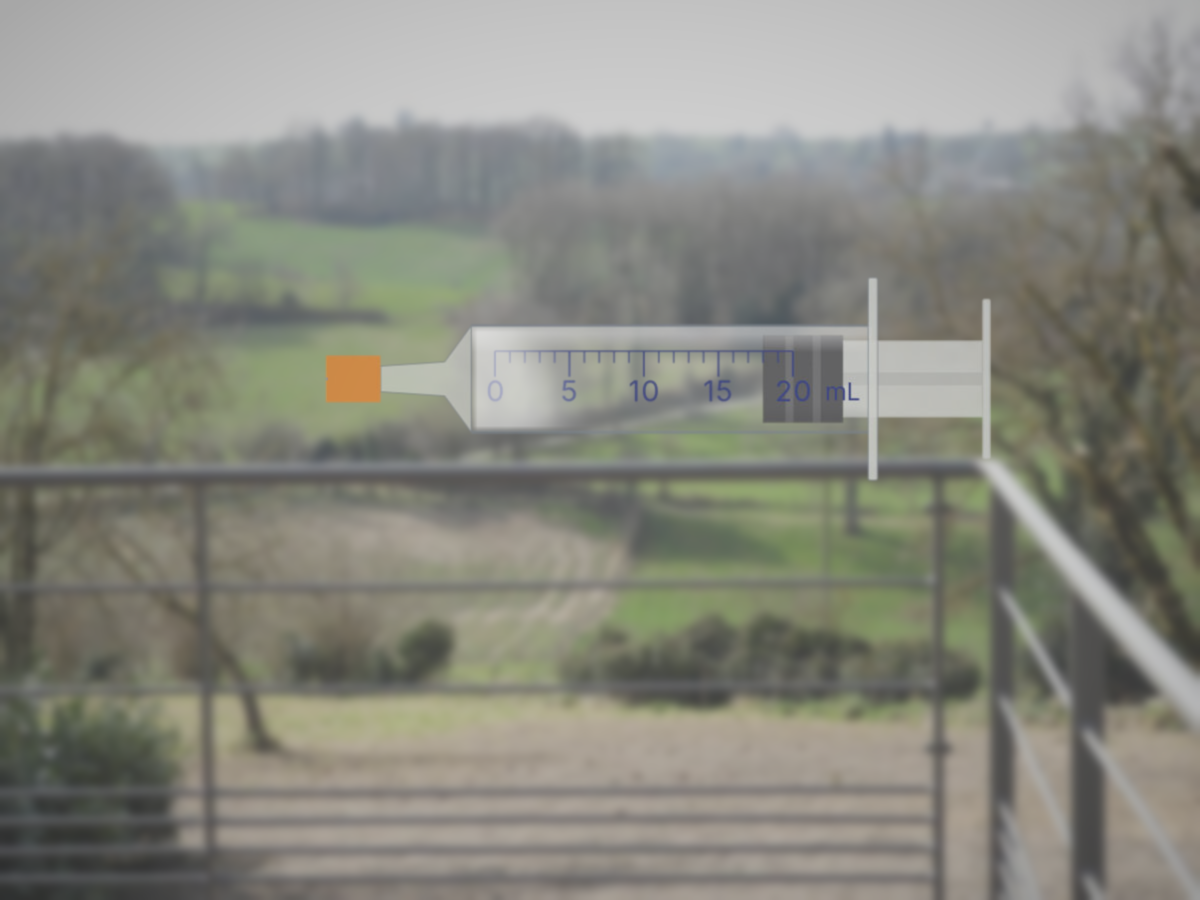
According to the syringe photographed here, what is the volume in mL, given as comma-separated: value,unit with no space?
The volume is 18,mL
